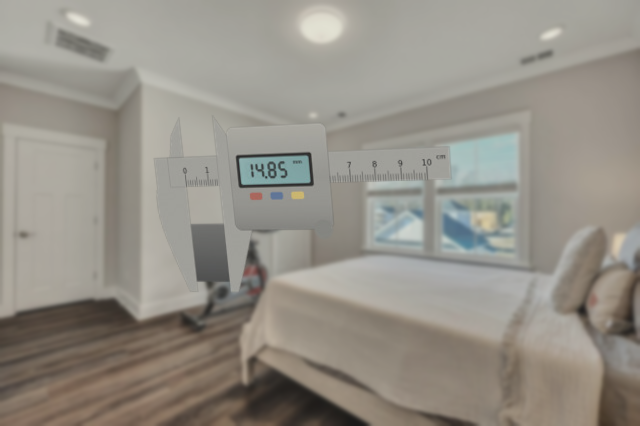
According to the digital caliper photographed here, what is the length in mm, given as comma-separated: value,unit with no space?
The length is 14.85,mm
